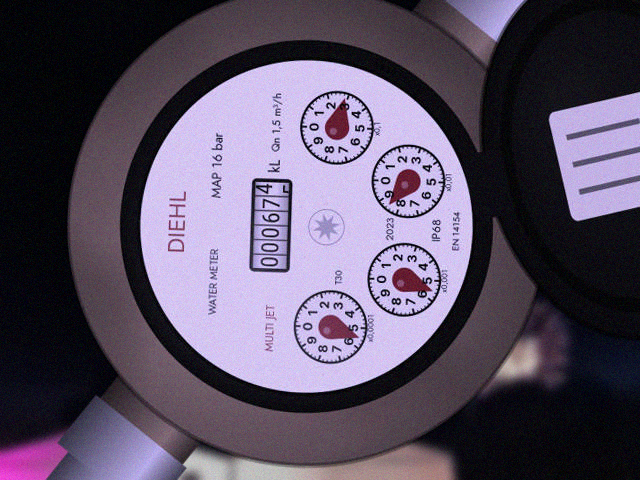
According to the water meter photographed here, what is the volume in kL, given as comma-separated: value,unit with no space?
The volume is 674.2855,kL
